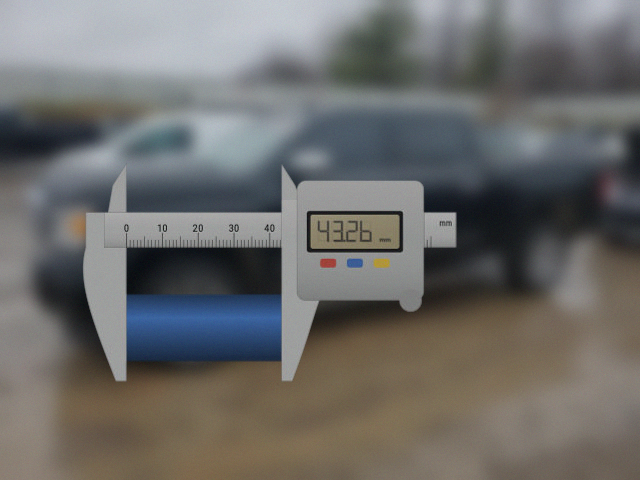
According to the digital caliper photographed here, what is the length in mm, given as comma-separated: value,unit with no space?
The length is 43.26,mm
